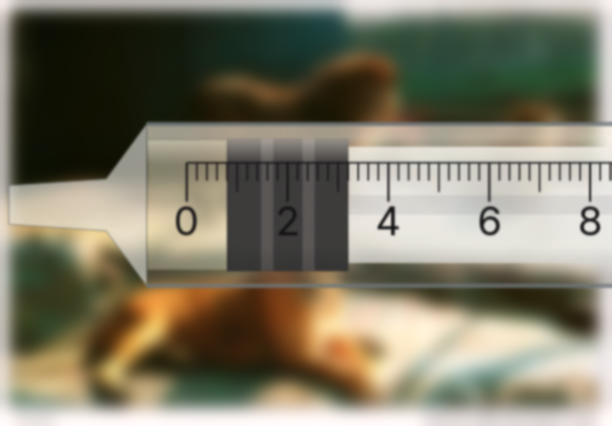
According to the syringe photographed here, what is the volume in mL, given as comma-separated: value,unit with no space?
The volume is 0.8,mL
